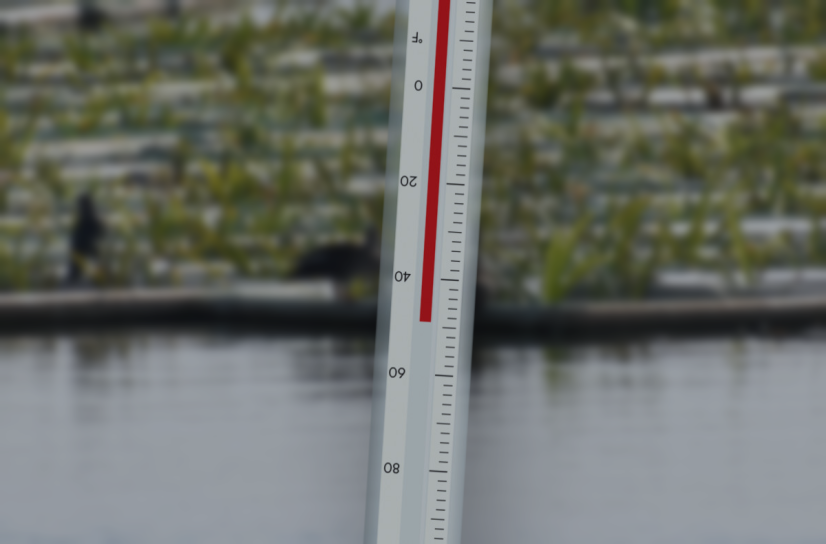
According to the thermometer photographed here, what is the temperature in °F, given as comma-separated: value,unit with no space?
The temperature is 49,°F
